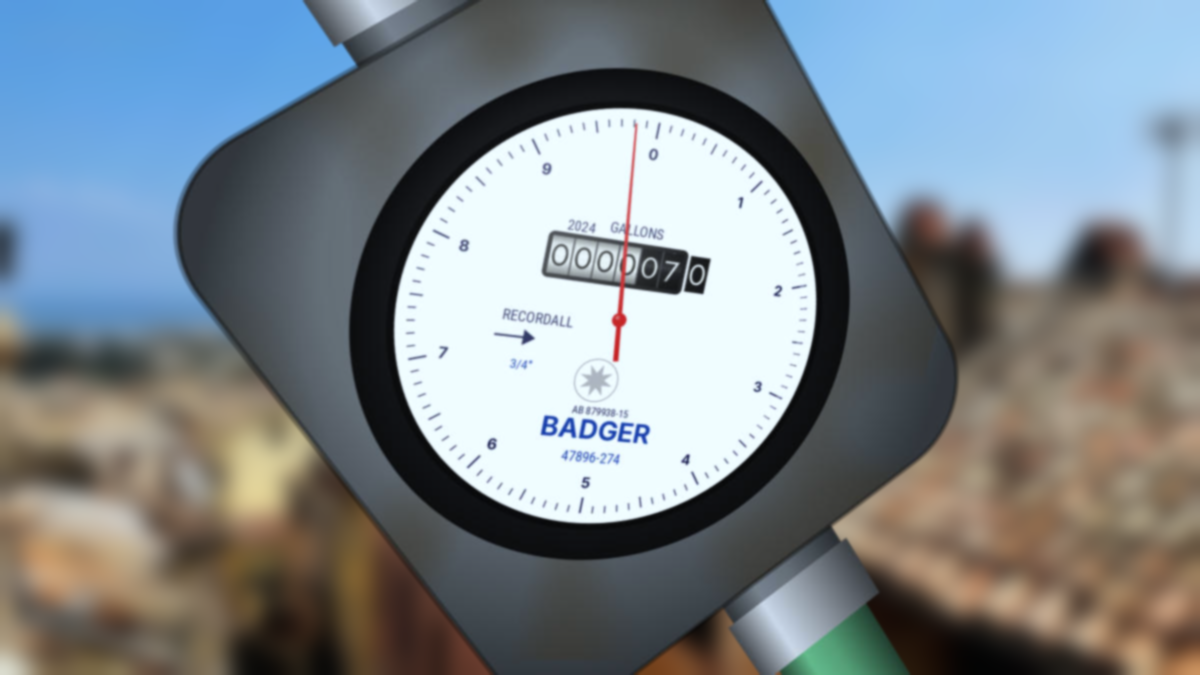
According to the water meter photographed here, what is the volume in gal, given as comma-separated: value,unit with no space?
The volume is 69.8,gal
